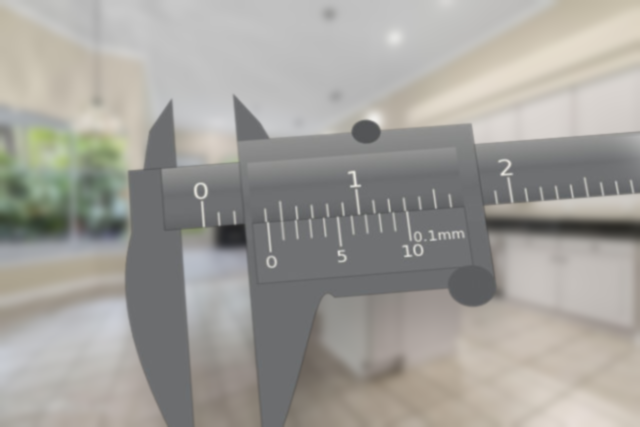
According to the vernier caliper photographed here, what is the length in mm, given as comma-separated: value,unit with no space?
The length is 4.1,mm
